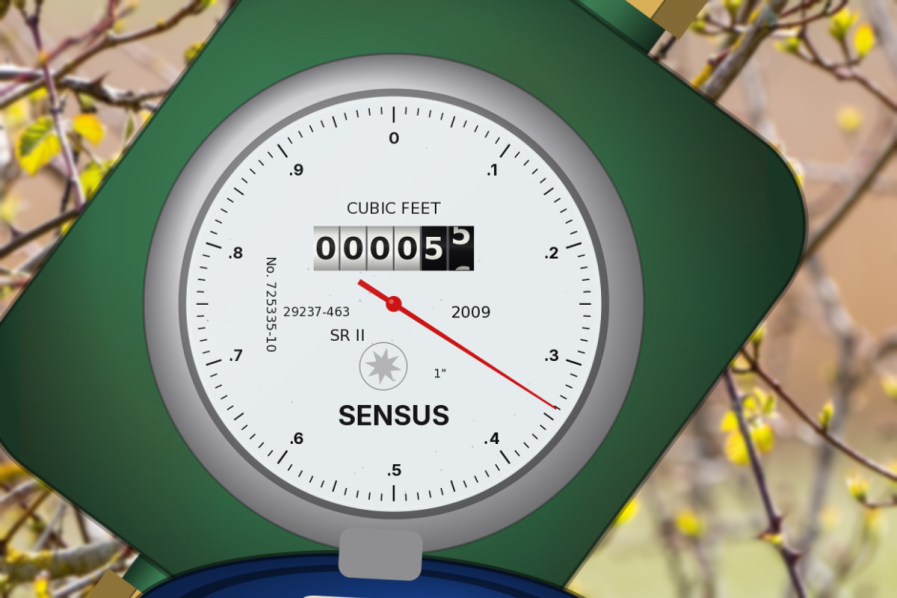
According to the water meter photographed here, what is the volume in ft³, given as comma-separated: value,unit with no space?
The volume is 55.34,ft³
